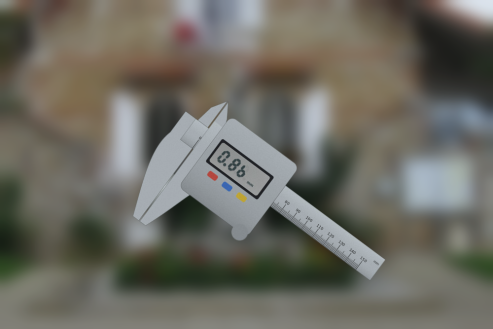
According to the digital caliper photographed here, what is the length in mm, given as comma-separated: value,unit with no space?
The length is 0.86,mm
